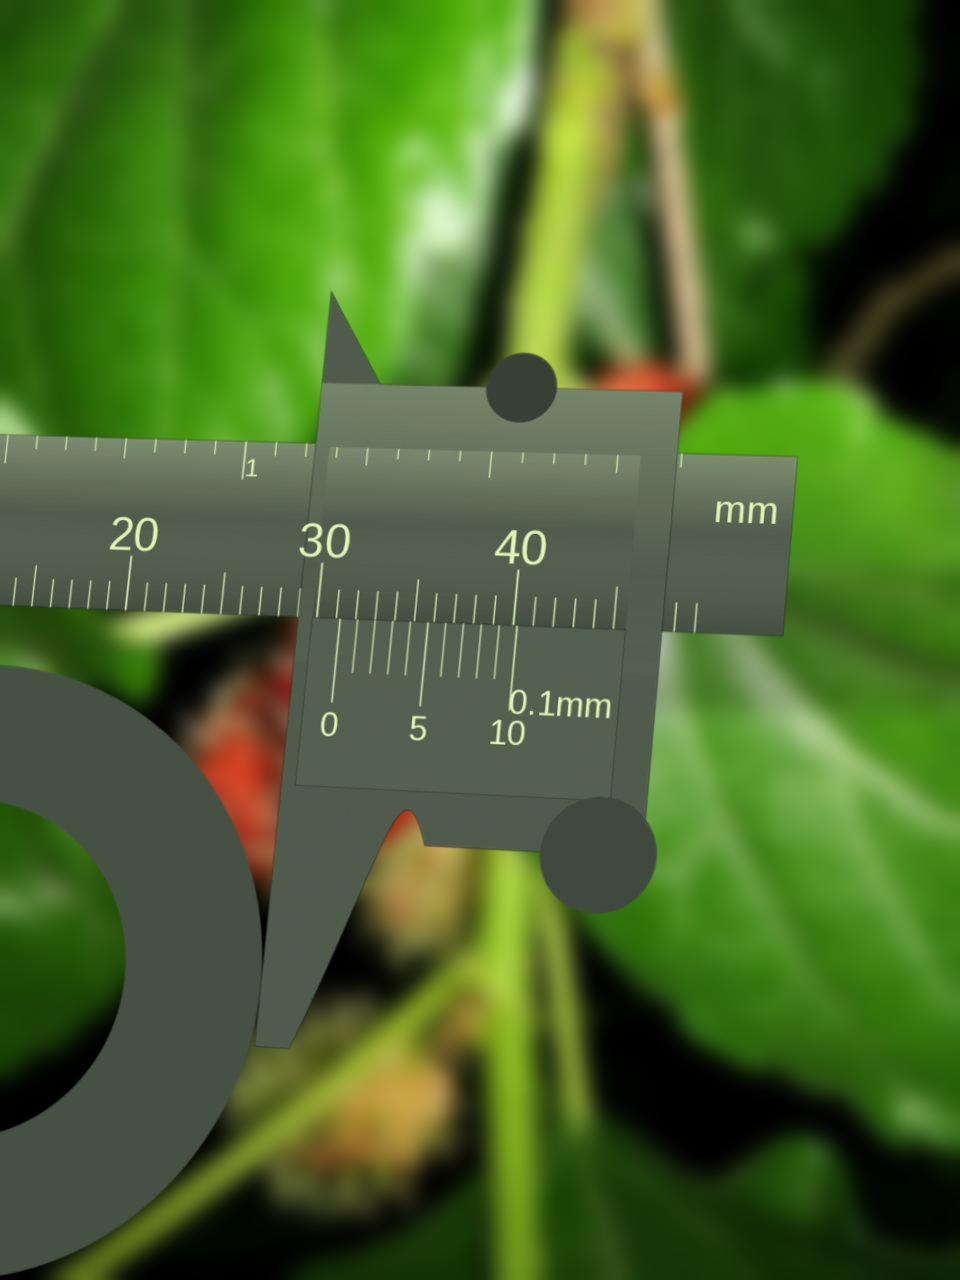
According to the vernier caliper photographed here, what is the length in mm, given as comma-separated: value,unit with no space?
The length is 31.2,mm
